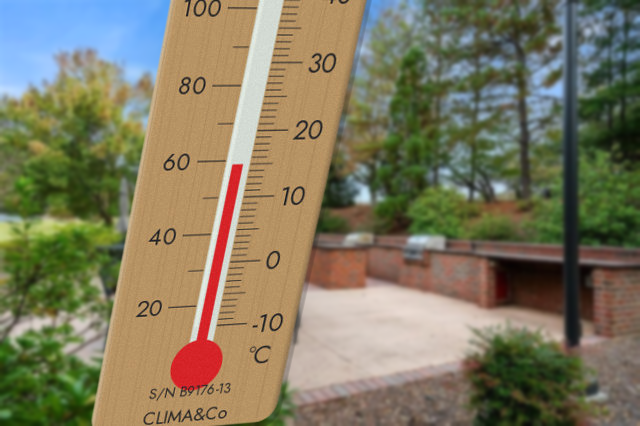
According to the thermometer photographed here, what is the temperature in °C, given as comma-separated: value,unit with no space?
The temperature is 15,°C
